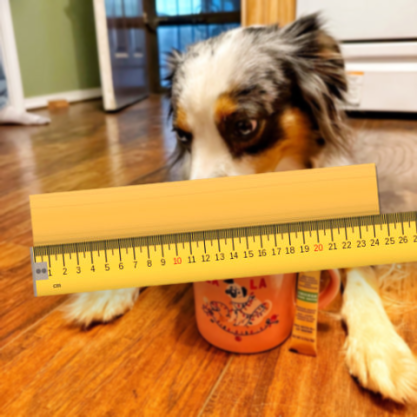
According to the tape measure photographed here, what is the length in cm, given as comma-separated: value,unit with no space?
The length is 24.5,cm
